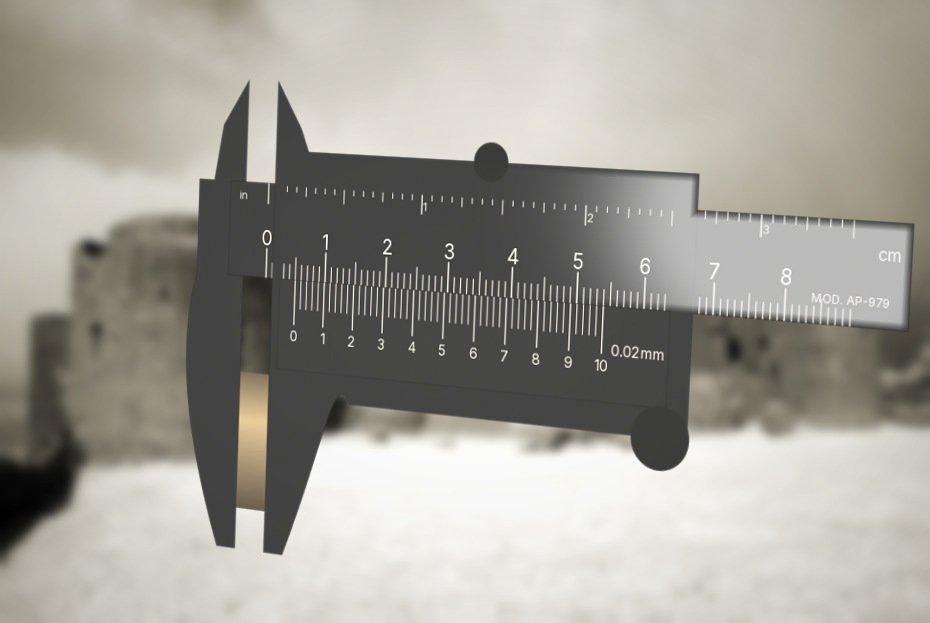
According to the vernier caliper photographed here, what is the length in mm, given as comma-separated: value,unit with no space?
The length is 5.0,mm
